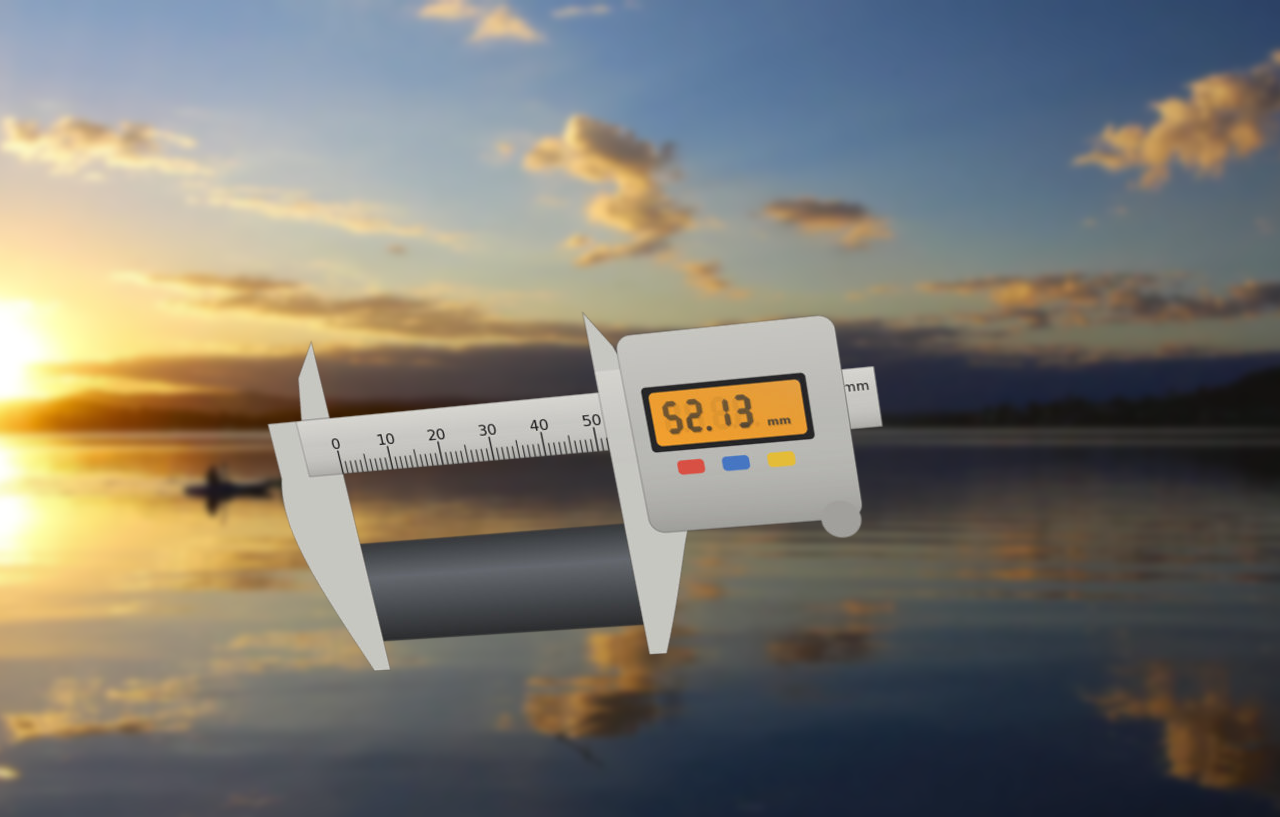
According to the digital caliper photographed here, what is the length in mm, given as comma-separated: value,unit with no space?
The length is 52.13,mm
